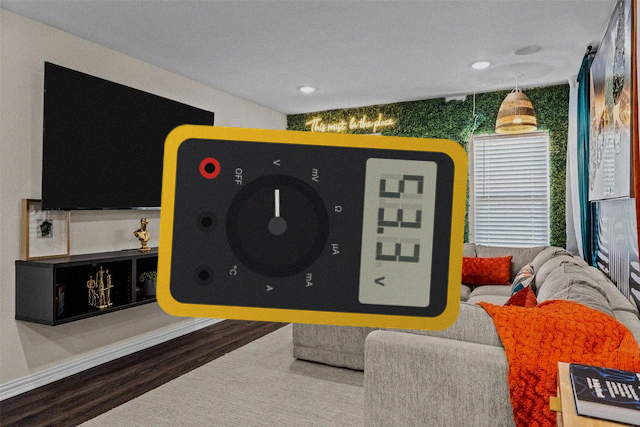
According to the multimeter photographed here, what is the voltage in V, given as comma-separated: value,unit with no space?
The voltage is 53.3,V
